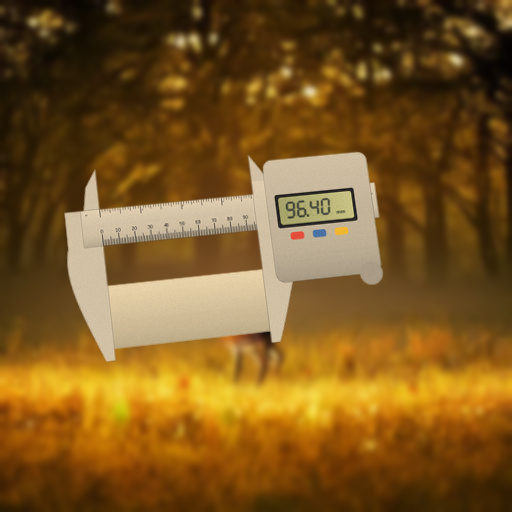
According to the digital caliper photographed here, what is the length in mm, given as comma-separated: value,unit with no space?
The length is 96.40,mm
